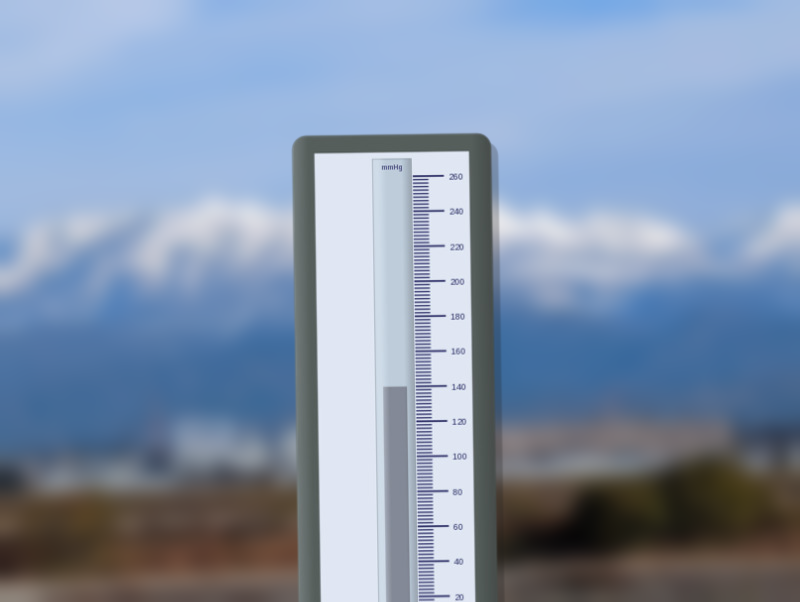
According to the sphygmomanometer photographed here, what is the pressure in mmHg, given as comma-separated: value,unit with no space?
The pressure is 140,mmHg
